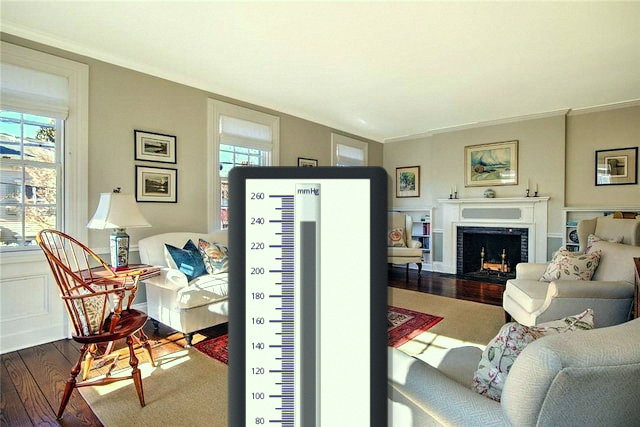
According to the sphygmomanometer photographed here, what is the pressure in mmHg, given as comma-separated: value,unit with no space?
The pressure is 240,mmHg
